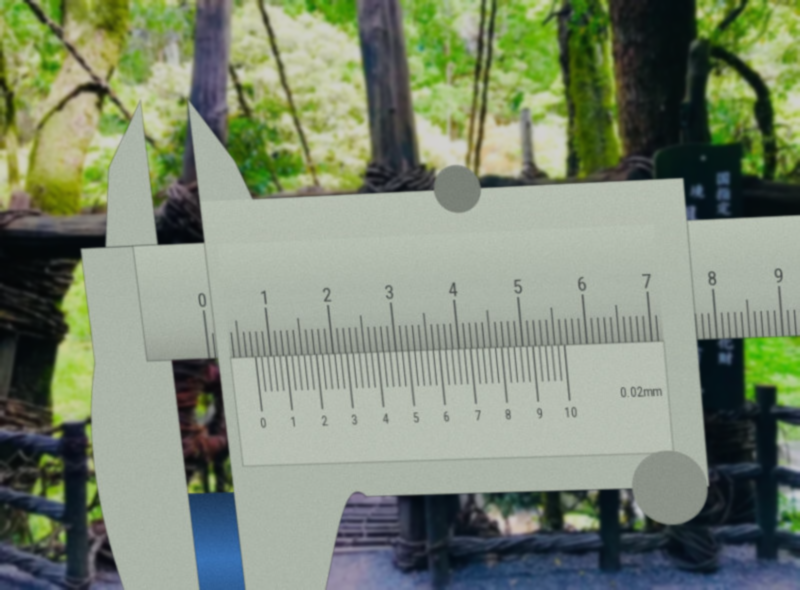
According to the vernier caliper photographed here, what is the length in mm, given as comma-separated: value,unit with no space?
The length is 7.5,mm
